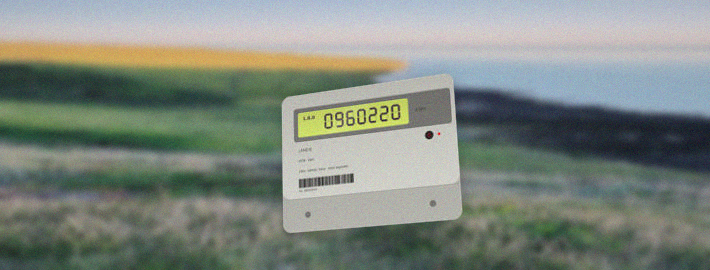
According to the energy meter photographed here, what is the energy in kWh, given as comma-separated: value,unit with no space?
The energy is 960220,kWh
